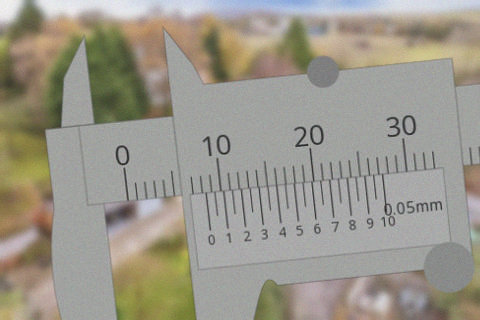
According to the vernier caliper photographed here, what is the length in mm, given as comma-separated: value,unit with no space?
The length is 8.4,mm
